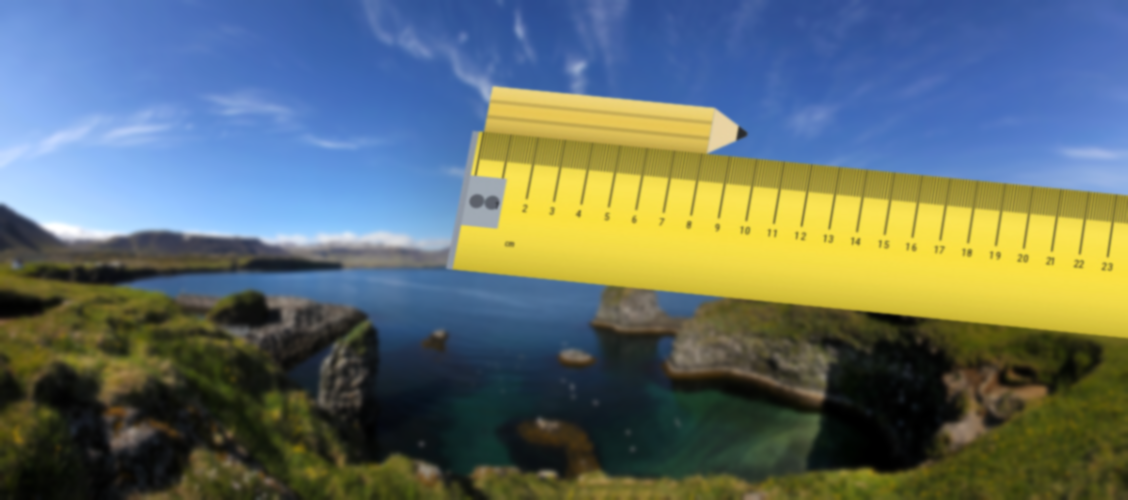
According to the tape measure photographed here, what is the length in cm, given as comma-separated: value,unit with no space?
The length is 9.5,cm
